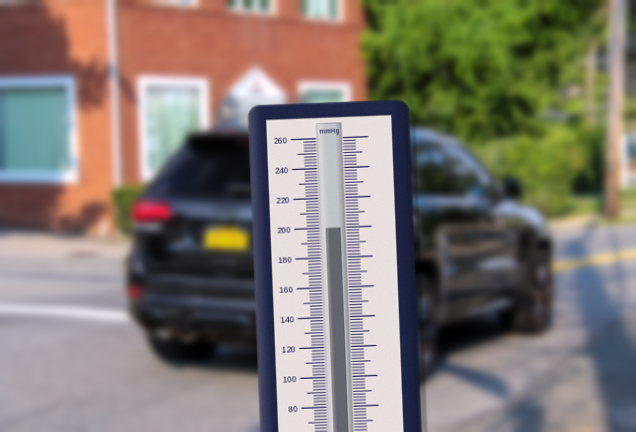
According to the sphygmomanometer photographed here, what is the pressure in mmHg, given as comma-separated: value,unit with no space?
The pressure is 200,mmHg
